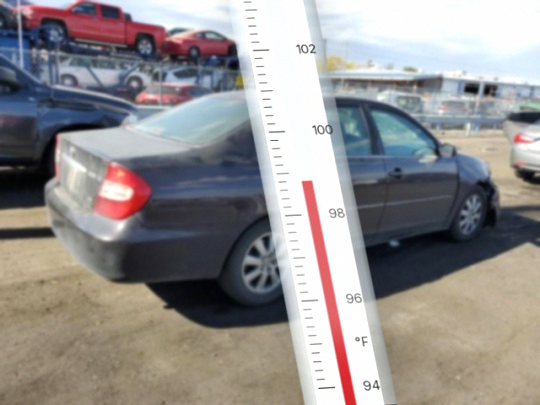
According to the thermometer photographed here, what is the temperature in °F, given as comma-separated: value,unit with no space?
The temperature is 98.8,°F
